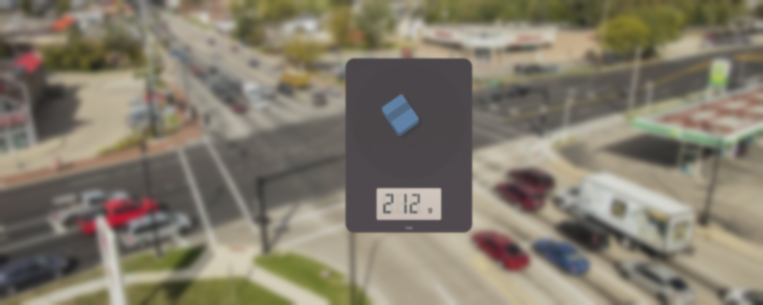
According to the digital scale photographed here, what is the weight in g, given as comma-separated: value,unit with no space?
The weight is 212,g
